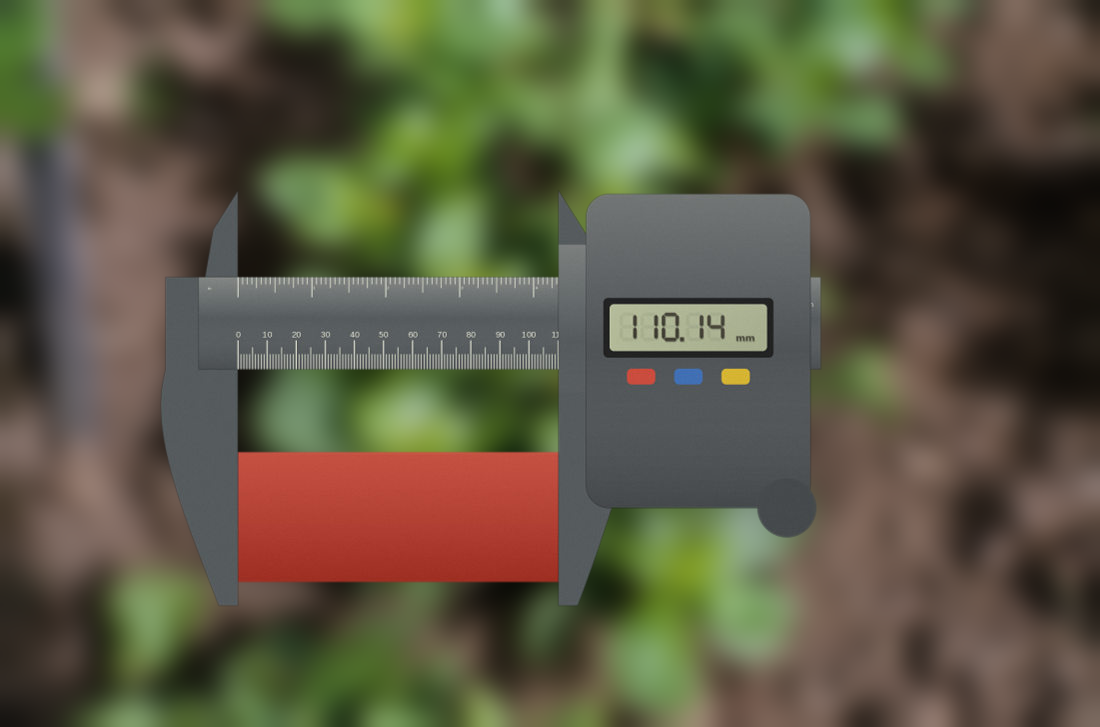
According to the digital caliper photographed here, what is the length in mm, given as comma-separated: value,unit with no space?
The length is 110.14,mm
